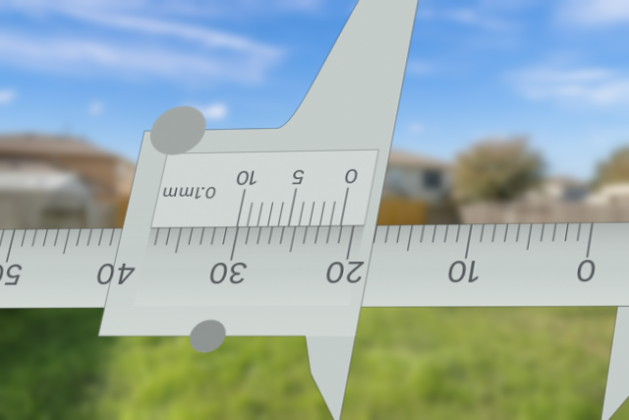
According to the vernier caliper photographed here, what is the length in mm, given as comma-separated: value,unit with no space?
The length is 21.1,mm
